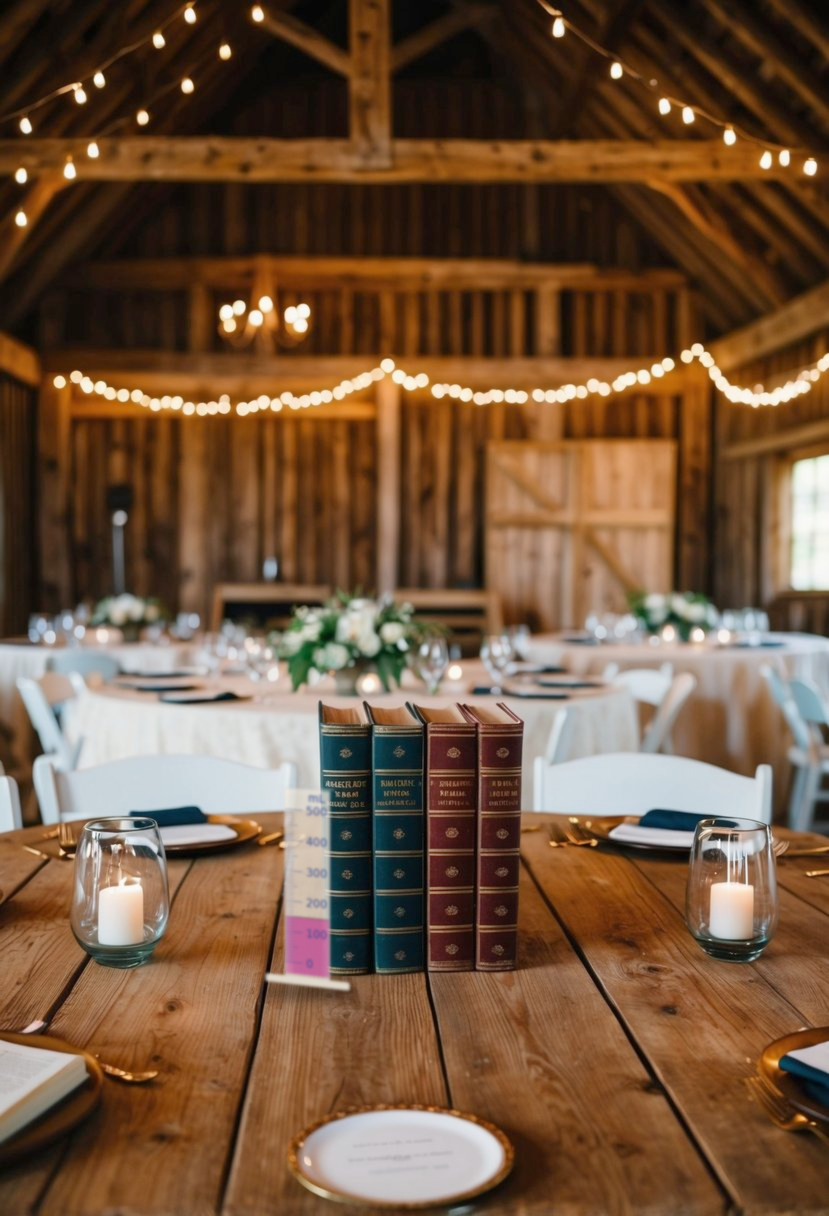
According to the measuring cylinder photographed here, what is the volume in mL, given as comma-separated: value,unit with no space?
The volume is 150,mL
